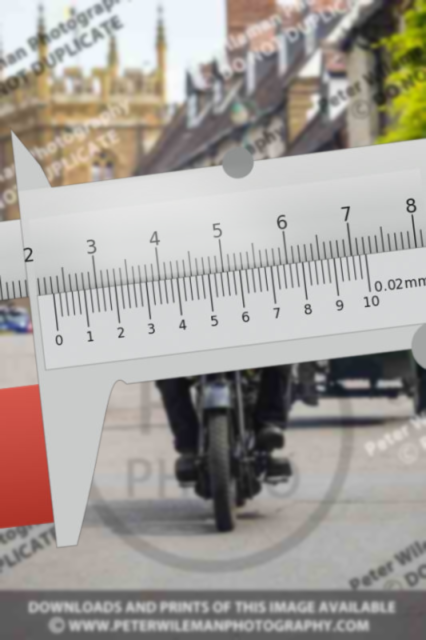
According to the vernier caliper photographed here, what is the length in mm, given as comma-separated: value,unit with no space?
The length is 23.2,mm
